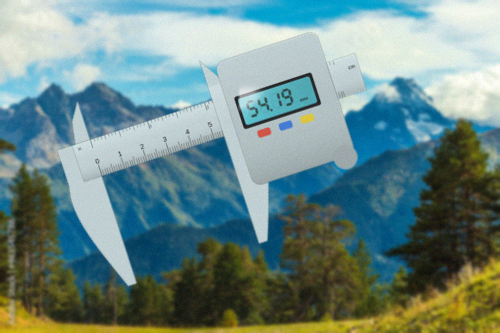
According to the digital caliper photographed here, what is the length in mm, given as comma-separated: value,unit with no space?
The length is 54.19,mm
